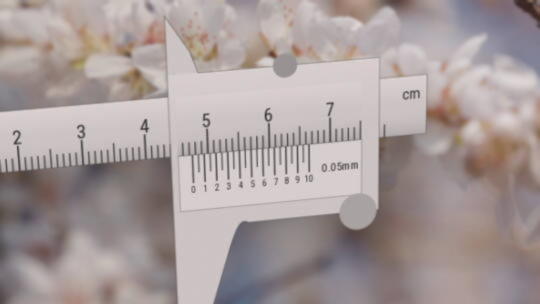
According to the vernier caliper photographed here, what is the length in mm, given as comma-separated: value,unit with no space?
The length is 47.5,mm
